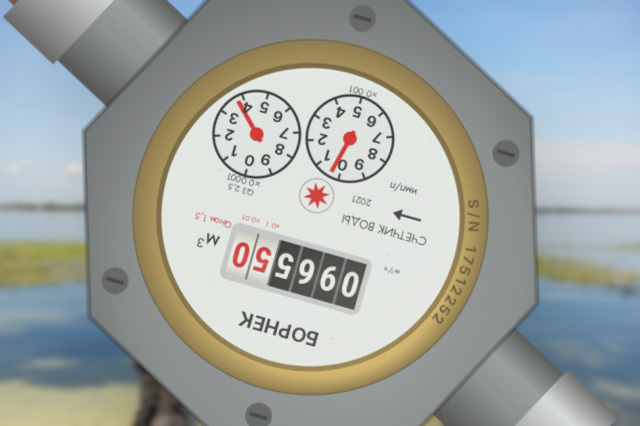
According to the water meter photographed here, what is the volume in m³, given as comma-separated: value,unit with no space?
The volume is 965.5003,m³
